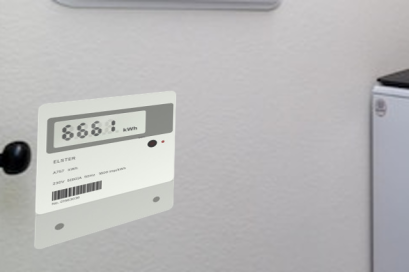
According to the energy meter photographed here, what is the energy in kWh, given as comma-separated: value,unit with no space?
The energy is 6661,kWh
